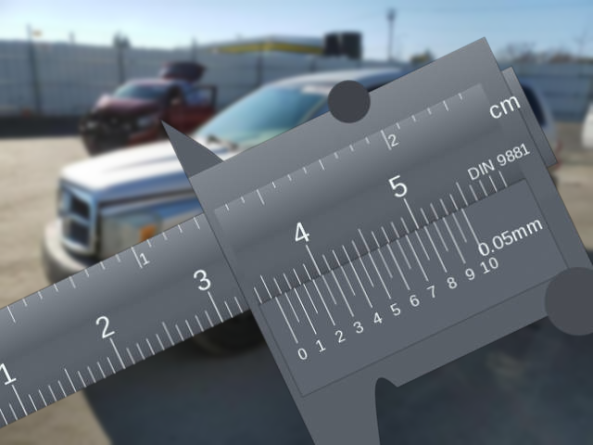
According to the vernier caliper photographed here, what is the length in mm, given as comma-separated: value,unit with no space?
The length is 35.4,mm
